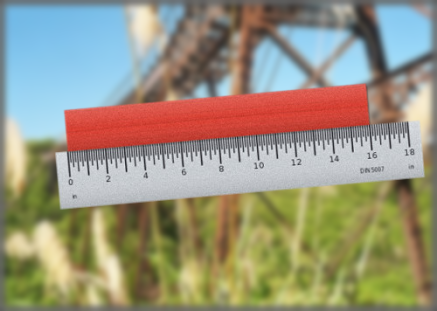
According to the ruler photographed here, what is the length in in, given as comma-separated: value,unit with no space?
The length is 16,in
